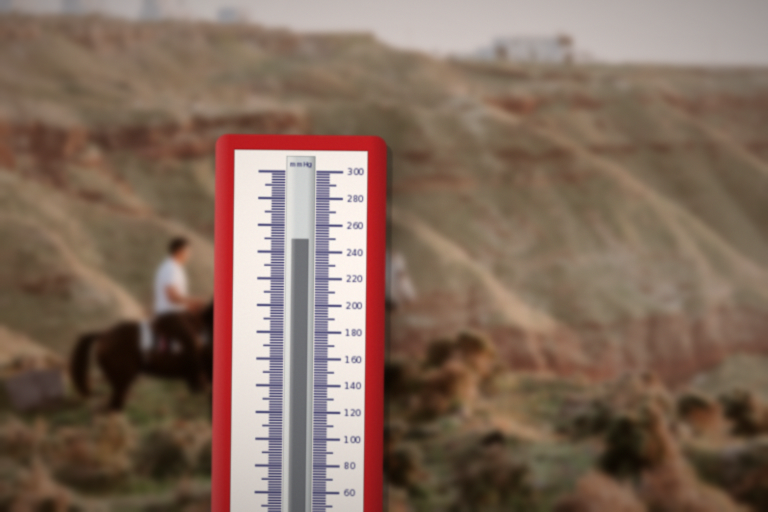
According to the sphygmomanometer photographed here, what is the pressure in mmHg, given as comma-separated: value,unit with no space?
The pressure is 250,mmHg
